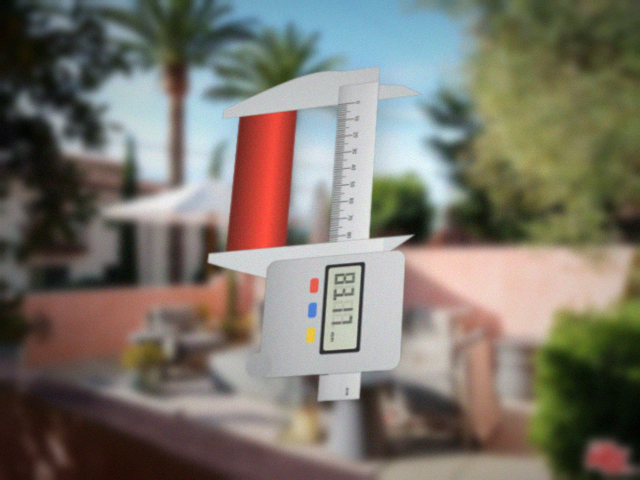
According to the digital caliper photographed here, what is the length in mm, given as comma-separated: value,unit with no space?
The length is 83.17,mm
